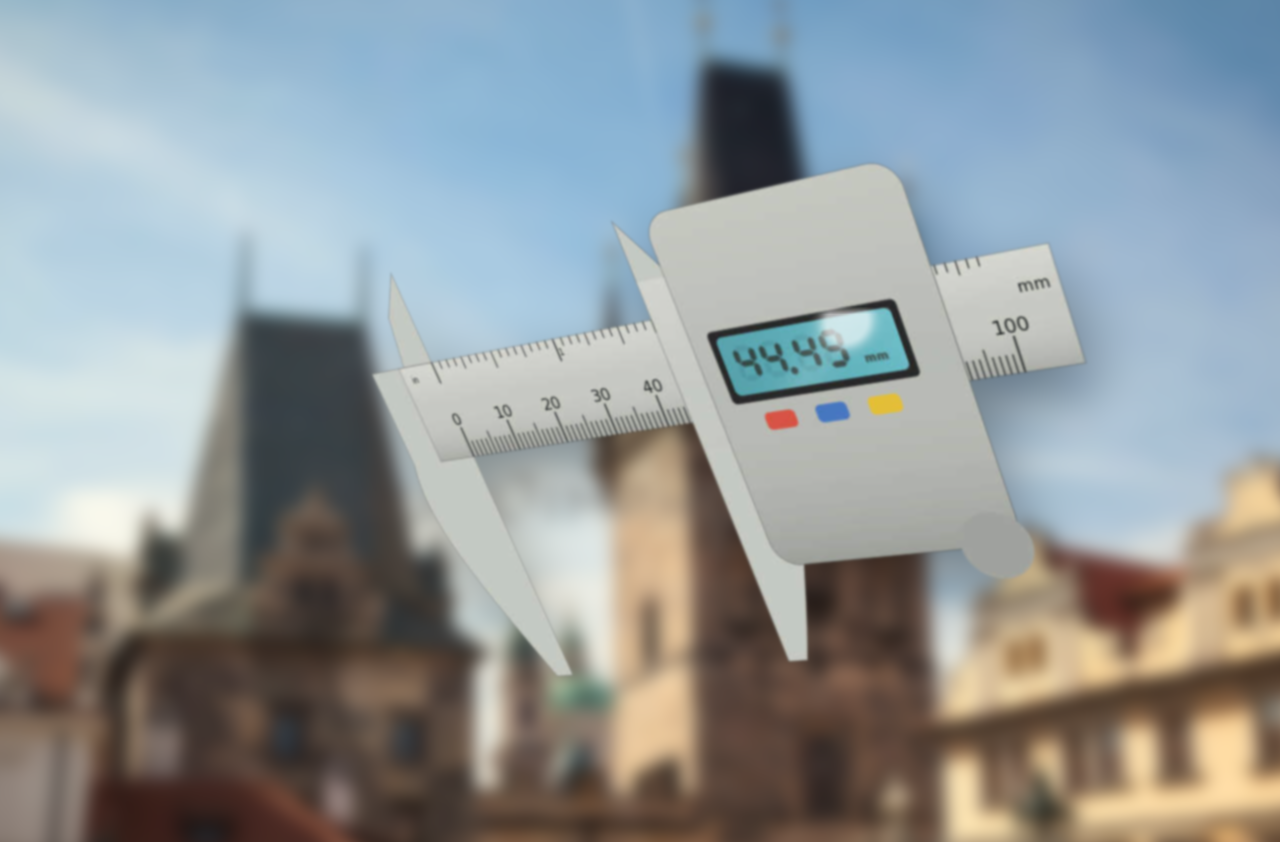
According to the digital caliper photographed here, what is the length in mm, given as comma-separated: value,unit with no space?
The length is 44.49,mm
